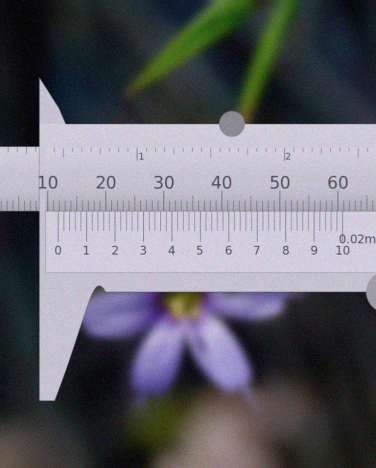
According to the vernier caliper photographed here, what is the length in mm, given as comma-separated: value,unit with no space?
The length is 11.8,mm
